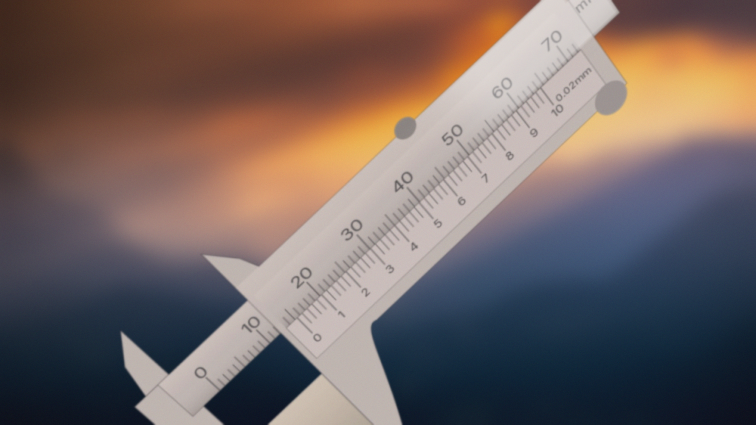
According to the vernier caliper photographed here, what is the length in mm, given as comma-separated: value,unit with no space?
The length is 15.4,mm
